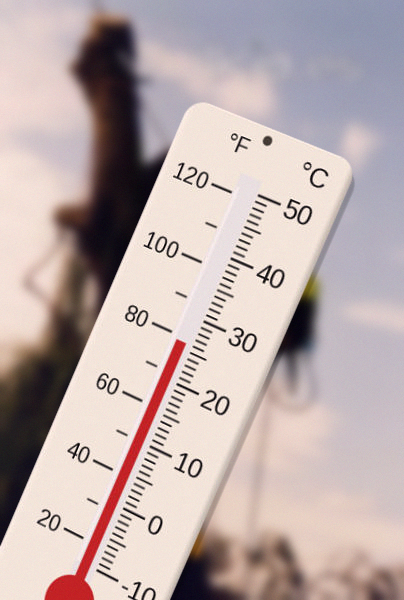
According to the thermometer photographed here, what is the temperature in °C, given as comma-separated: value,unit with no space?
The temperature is 26,°C
